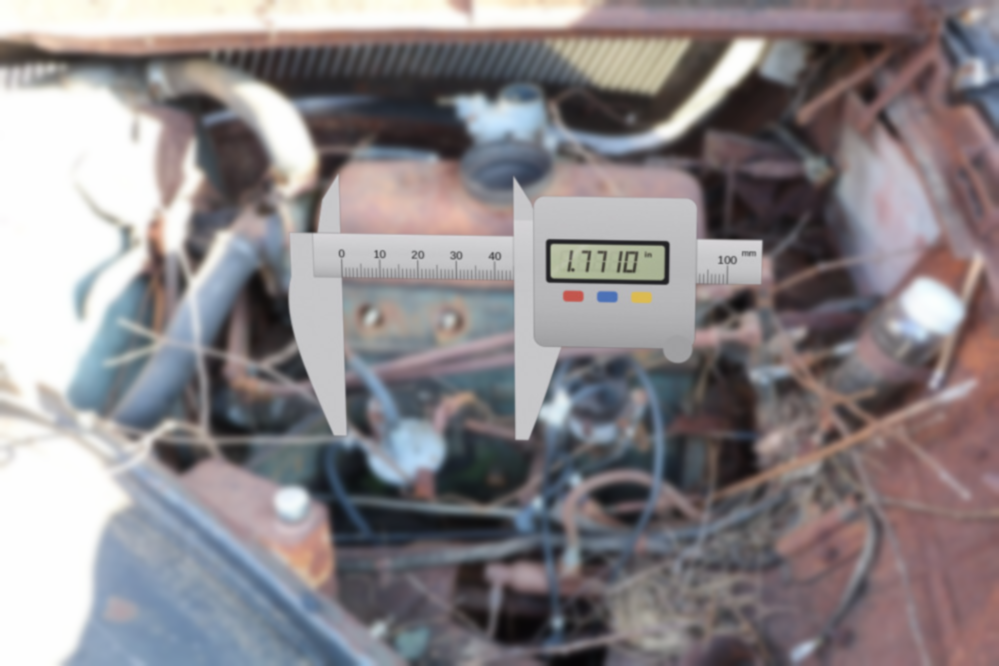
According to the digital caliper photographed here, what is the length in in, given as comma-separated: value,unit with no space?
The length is 1.7710,in
